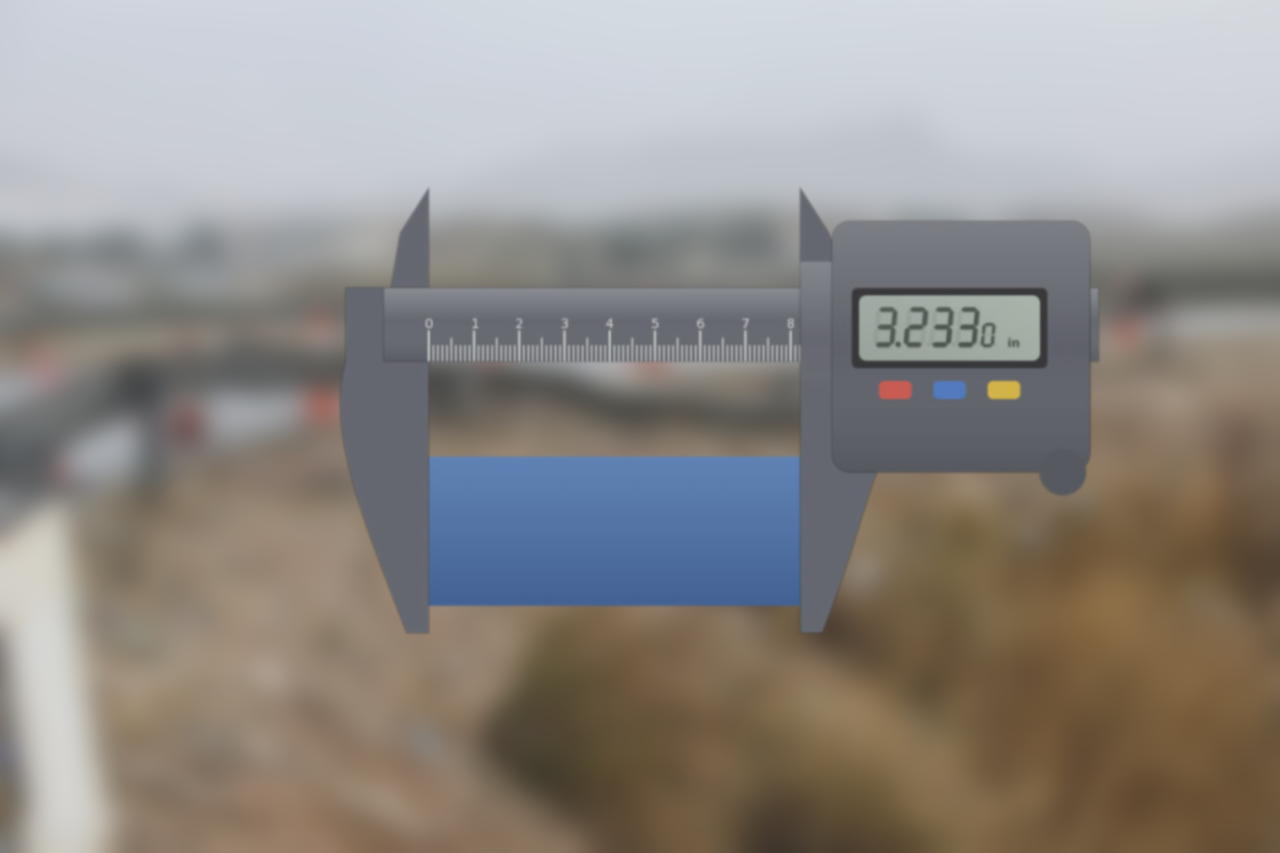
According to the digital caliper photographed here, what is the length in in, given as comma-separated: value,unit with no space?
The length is 3.2330,in
